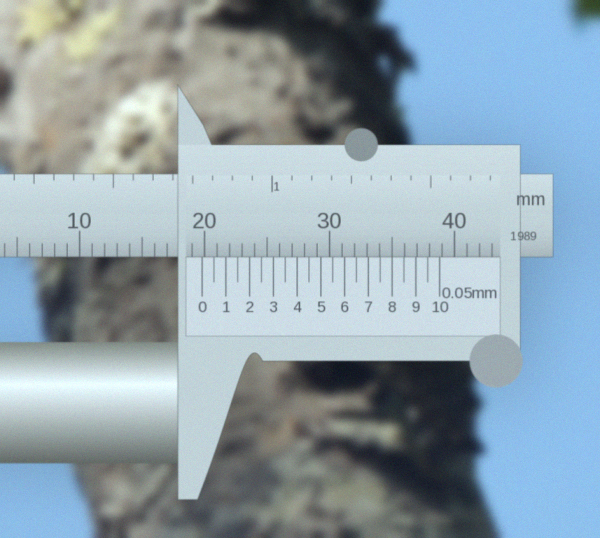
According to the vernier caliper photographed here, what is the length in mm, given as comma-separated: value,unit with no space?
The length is 19.8,mm
